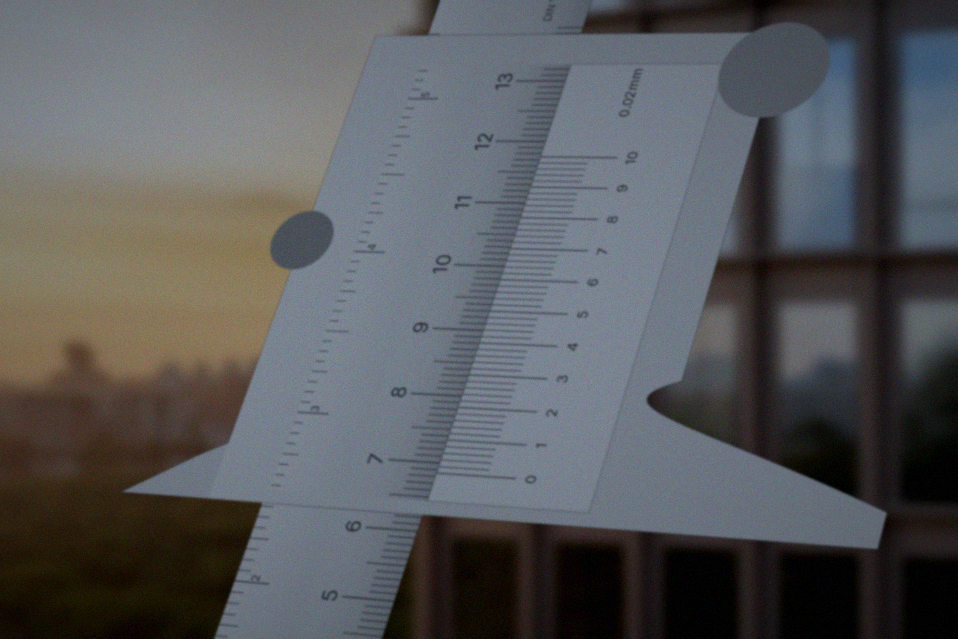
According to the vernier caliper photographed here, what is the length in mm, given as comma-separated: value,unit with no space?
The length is 68.5,mm
